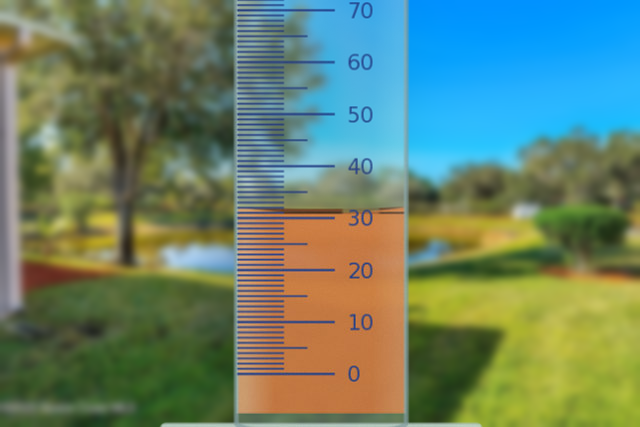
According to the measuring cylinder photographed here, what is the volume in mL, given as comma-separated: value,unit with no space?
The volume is 31,mL
